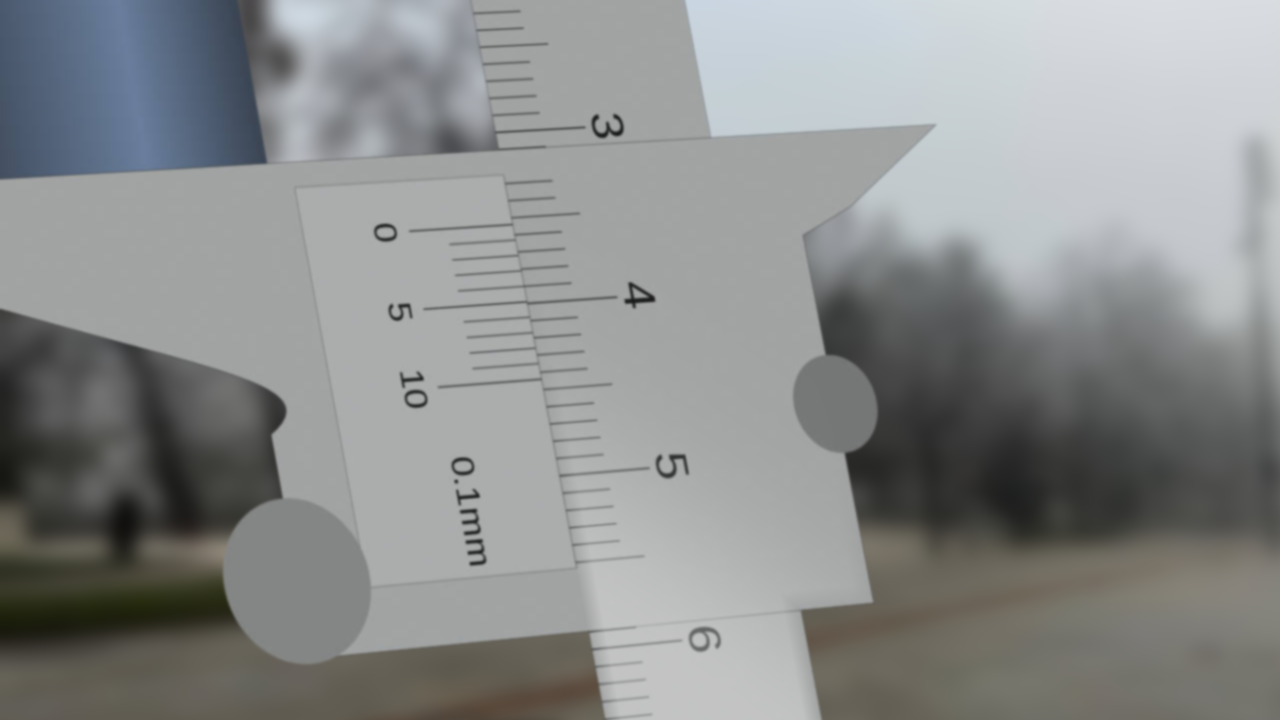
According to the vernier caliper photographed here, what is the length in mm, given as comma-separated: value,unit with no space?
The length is 35.4,mm
